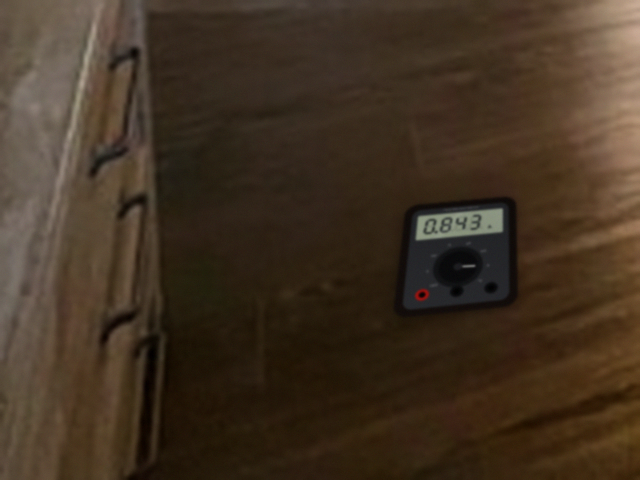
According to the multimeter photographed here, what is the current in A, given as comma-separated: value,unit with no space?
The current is 0.843,A
